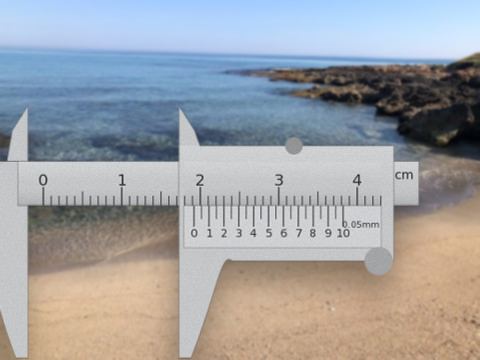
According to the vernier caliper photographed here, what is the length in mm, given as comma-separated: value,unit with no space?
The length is 19.2,mm
